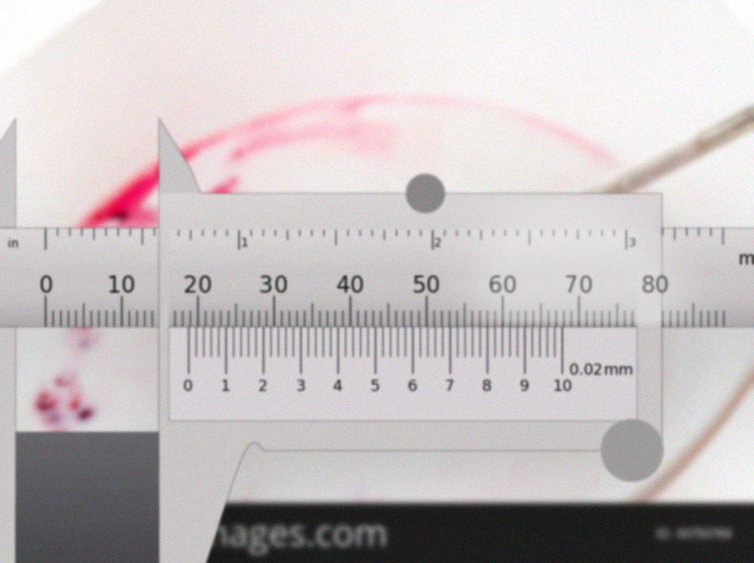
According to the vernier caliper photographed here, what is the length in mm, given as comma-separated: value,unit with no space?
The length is 18.8,mm
